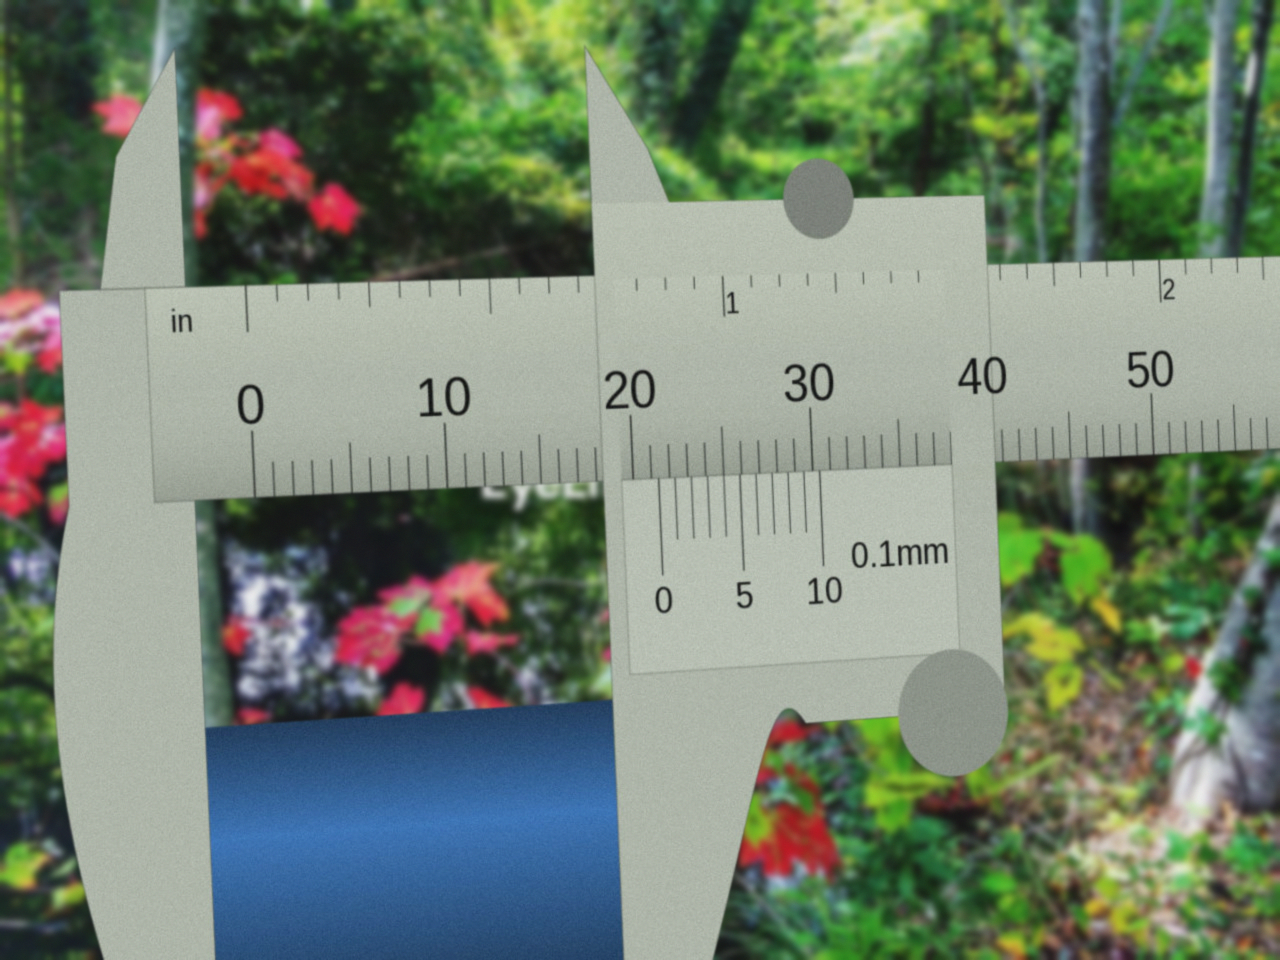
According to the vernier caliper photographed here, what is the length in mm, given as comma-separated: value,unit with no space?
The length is 21.4,mm
